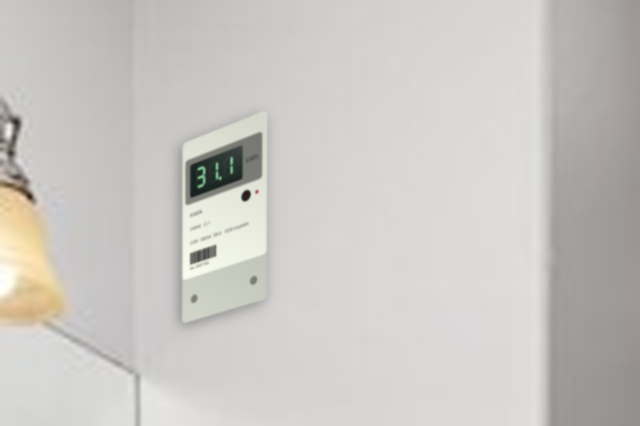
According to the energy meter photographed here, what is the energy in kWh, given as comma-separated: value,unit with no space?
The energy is 31.1,kWh
